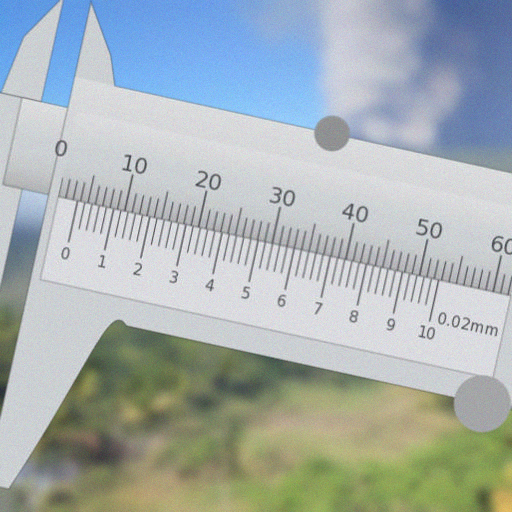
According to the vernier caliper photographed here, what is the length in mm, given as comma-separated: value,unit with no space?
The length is 3.6,mm
